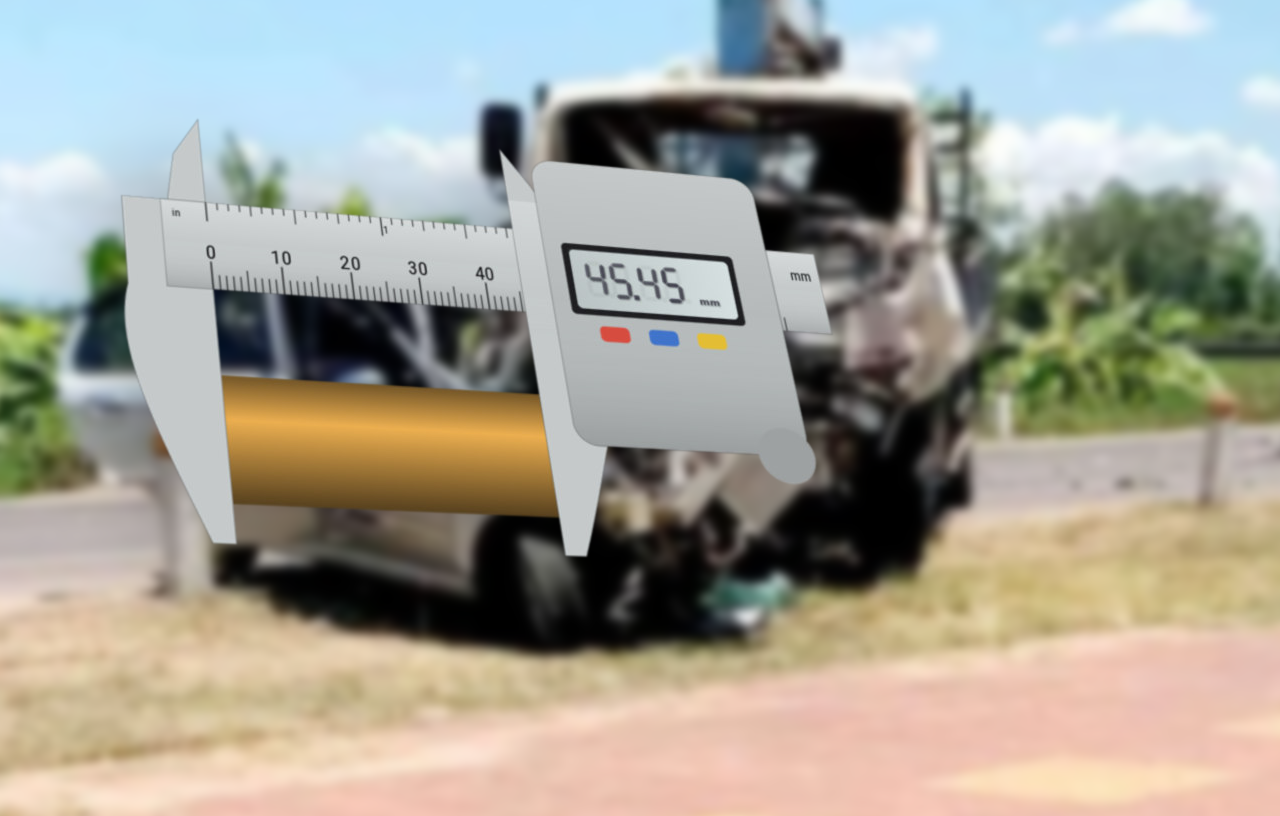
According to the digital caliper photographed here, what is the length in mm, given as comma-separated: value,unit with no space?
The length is 45.45,mm
